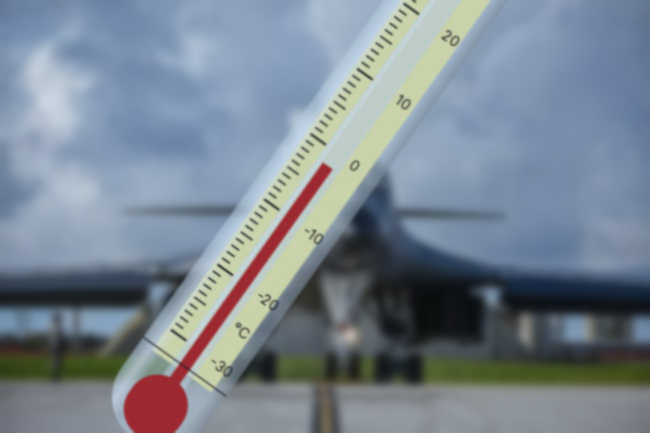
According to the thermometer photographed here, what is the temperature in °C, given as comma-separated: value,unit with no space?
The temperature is -2,°C
